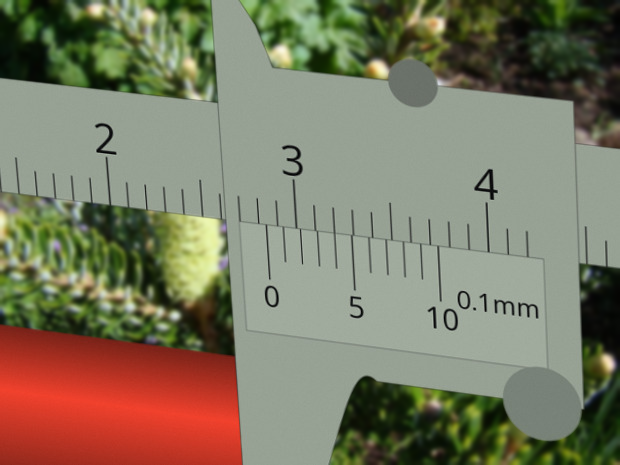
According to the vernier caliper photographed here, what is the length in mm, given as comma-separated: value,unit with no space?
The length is 28.4,mm
